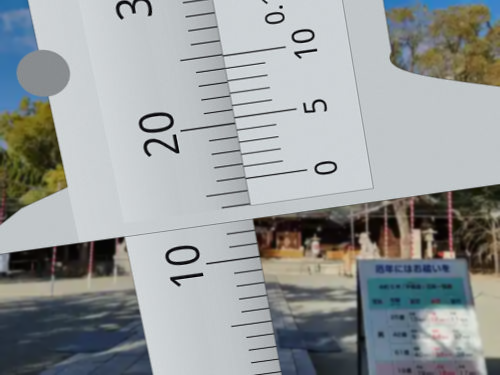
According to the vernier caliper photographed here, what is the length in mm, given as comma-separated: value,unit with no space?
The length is 15.9,mm
